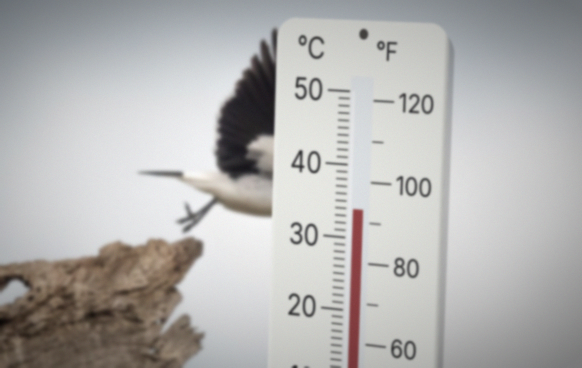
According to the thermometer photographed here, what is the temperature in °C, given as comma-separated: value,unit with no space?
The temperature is 34,°C
